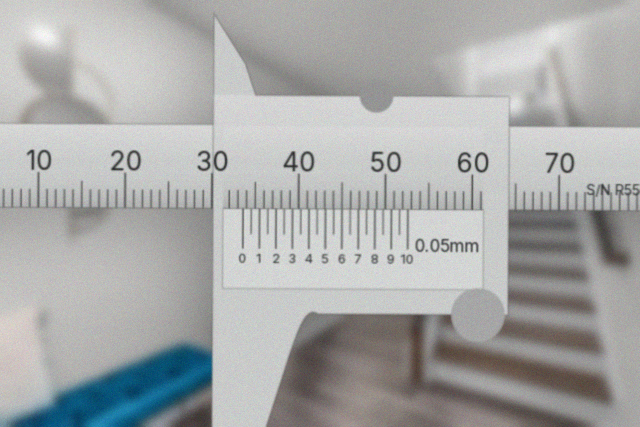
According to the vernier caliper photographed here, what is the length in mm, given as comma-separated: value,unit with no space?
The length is 33.6,mm
